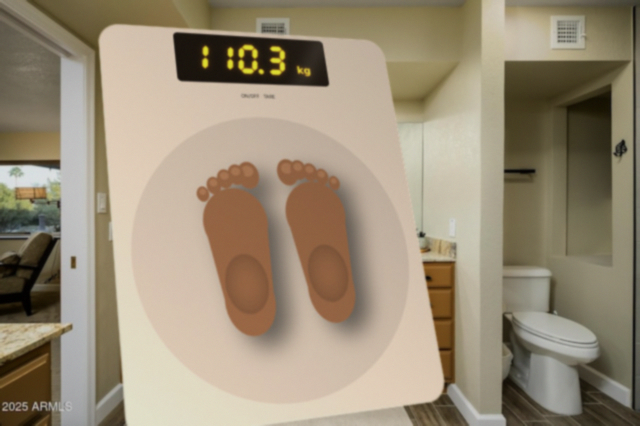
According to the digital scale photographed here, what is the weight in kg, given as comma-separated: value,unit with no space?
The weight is 110.3,kg
